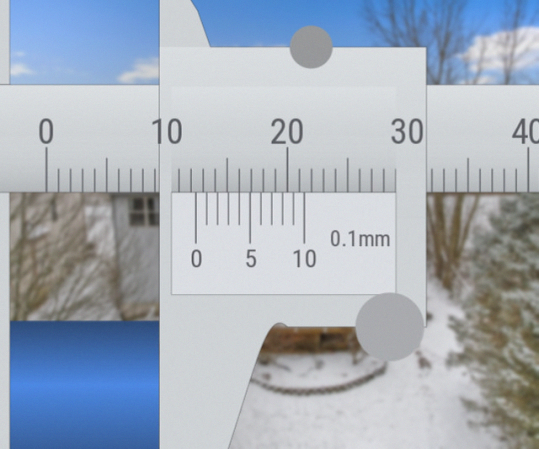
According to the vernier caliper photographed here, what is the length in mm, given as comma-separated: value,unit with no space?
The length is 12.4,mm
